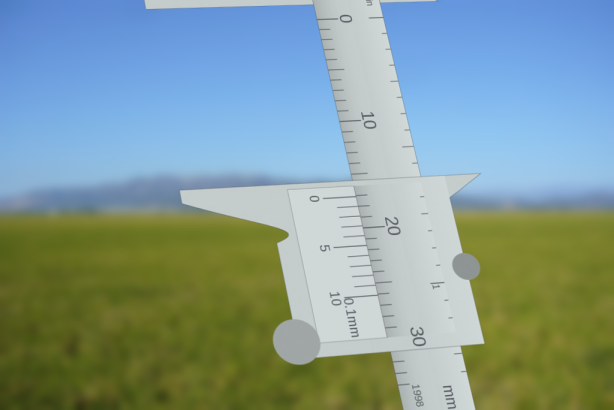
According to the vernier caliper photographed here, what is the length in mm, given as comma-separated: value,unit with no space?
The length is 17.1,mm
